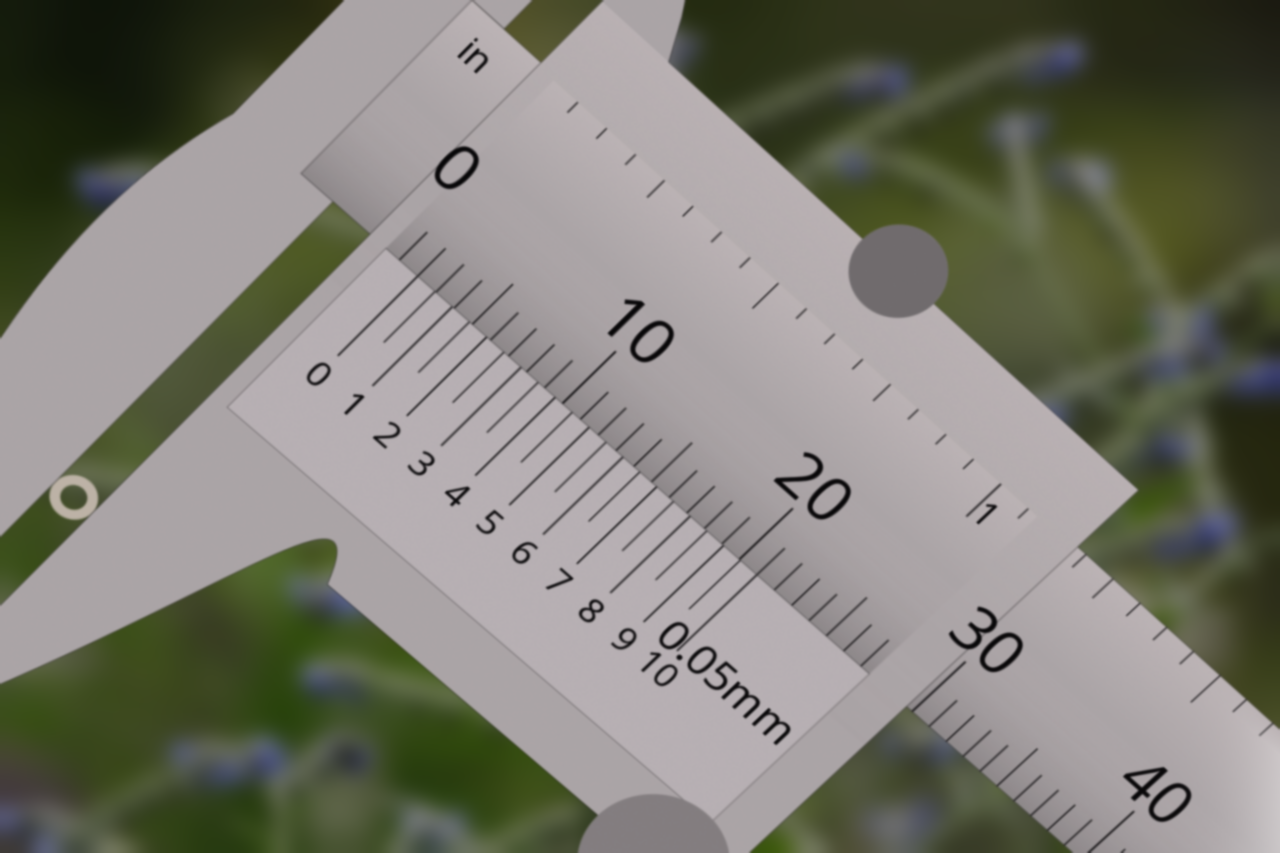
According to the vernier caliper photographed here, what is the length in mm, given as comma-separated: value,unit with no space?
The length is 2.0,mm
